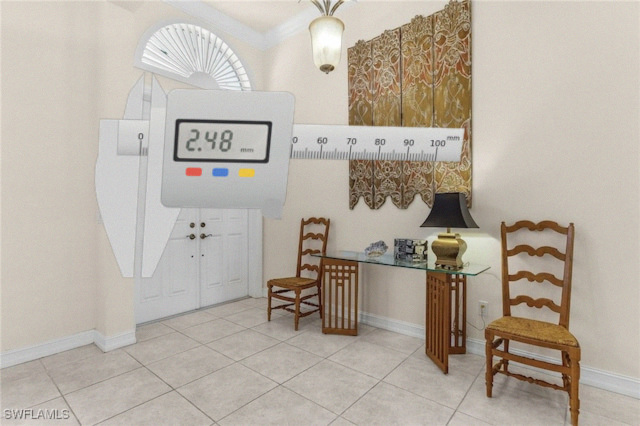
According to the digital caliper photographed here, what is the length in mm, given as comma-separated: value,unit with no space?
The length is 2.48,mm
